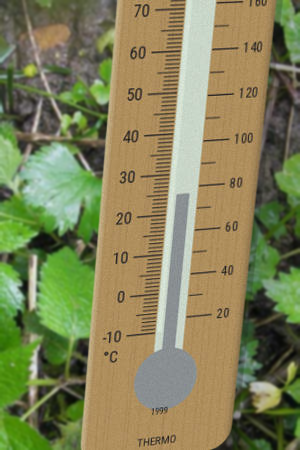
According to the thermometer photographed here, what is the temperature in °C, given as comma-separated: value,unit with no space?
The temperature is 25,°C
